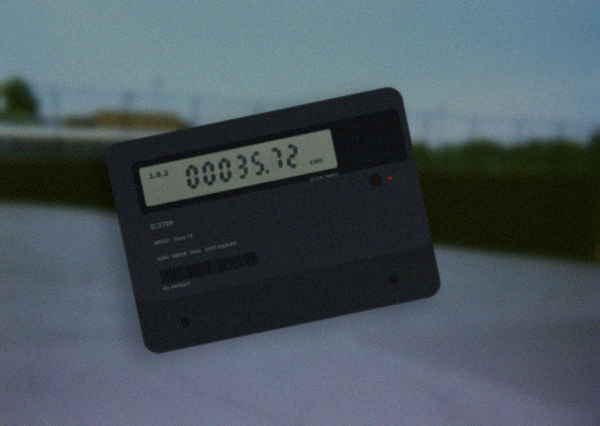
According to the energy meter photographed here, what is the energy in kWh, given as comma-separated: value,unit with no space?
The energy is 35.72,kWh
